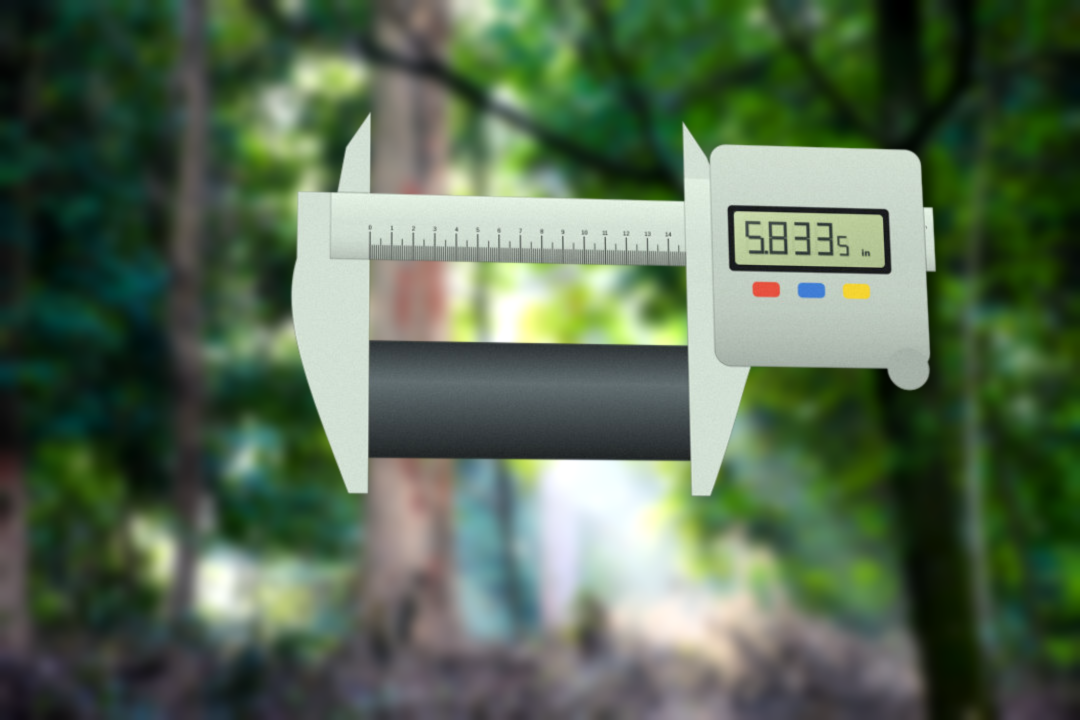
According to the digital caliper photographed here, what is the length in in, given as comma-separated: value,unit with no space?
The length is 5.8335,in
